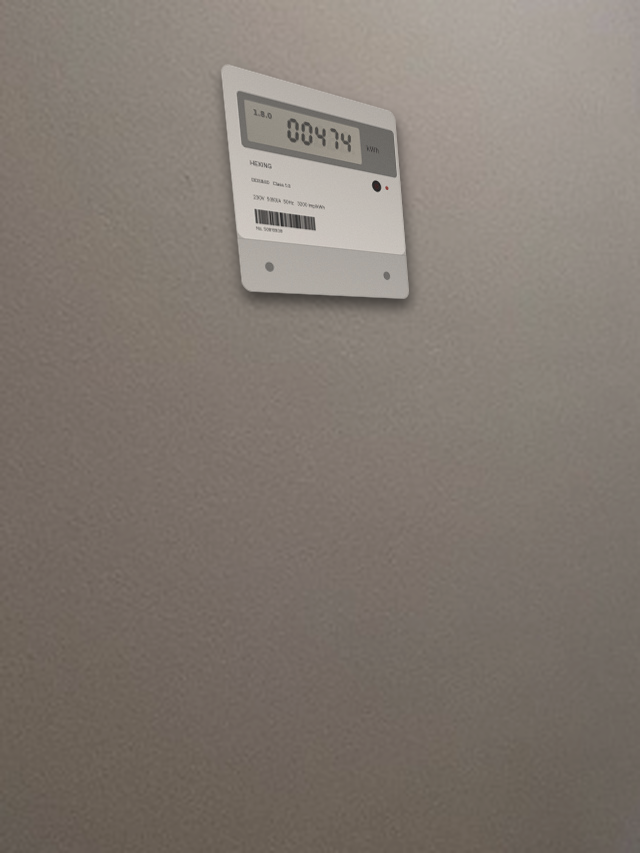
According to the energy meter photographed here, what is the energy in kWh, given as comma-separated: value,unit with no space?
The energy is 474,kWh
